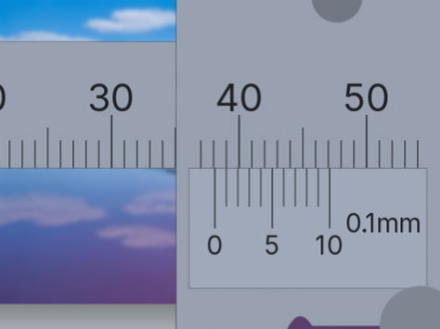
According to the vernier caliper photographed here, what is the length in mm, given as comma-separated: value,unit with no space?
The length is 38.1,mm
